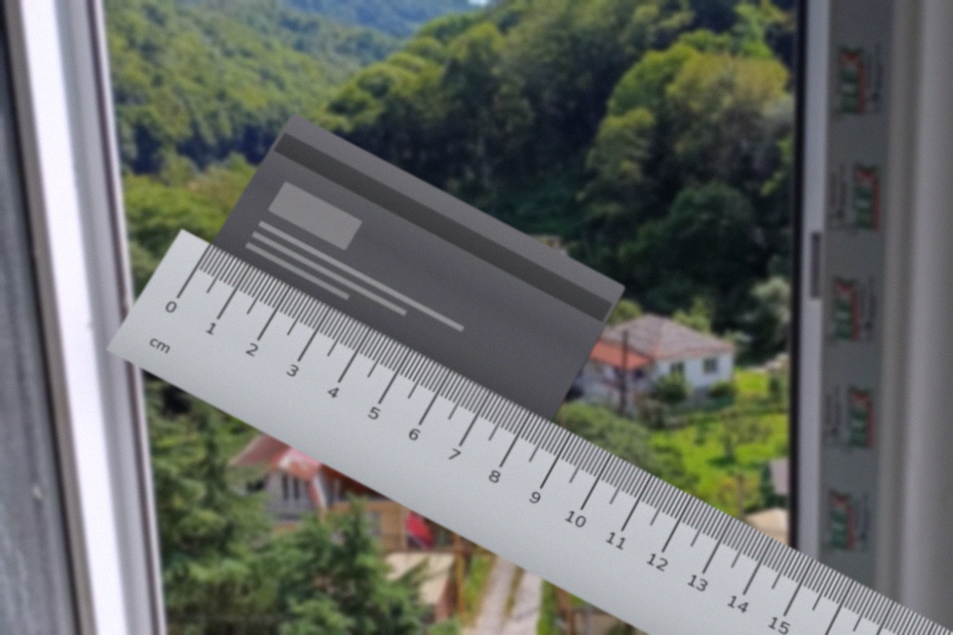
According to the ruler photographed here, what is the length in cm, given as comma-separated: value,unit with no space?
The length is 8.5,cm
